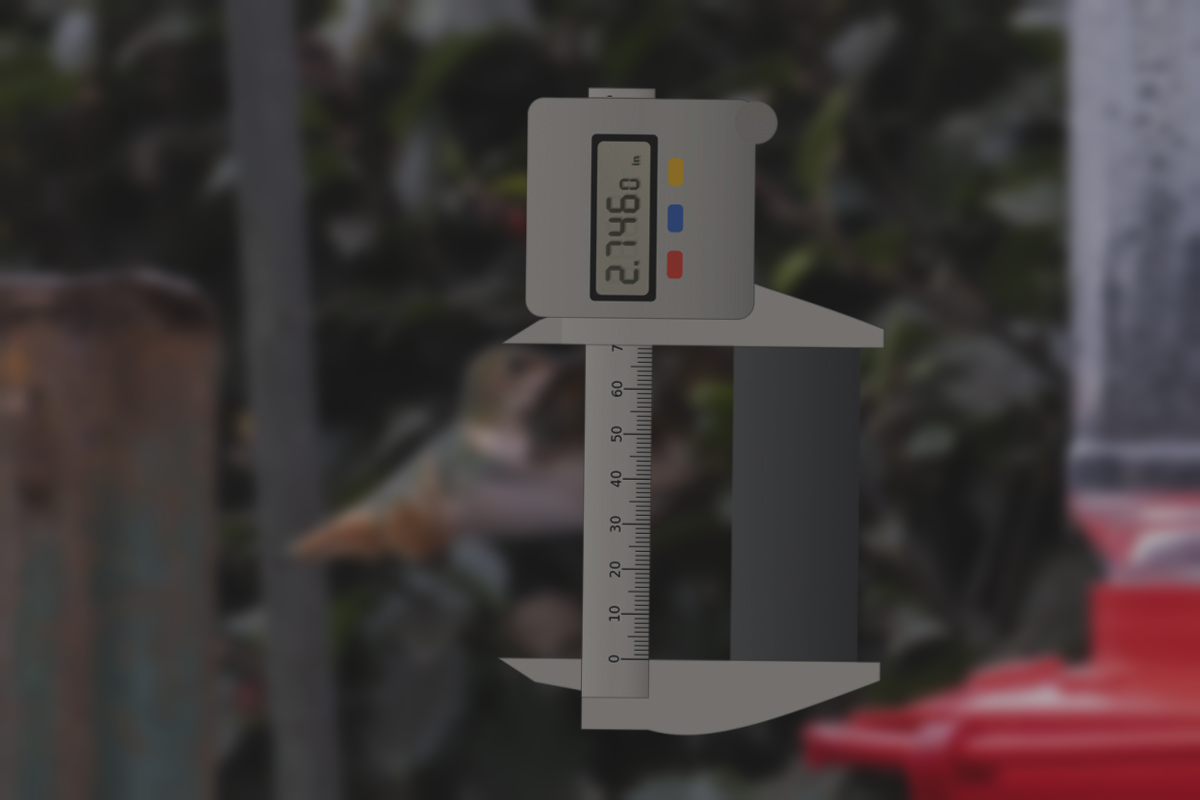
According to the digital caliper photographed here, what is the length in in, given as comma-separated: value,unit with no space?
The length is 2.7460,in
